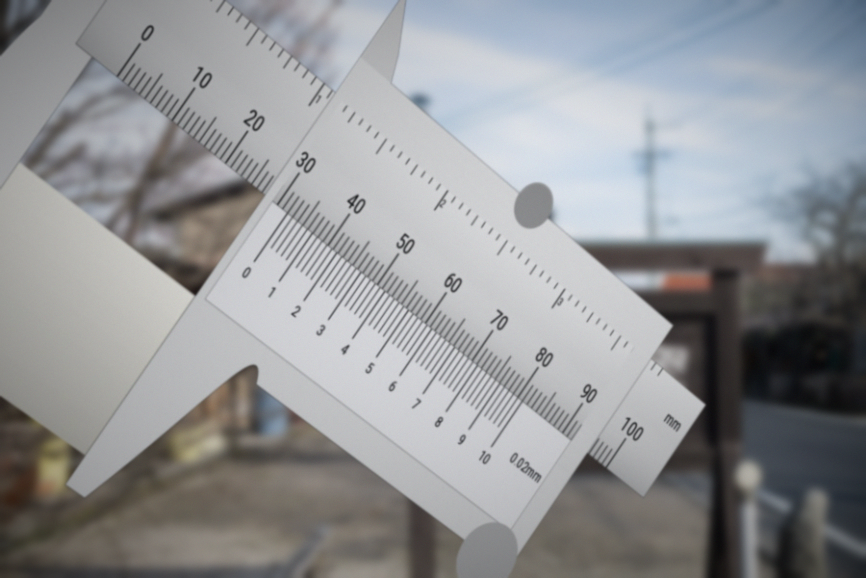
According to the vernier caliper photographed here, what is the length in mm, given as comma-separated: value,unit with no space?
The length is 32.0,mm
